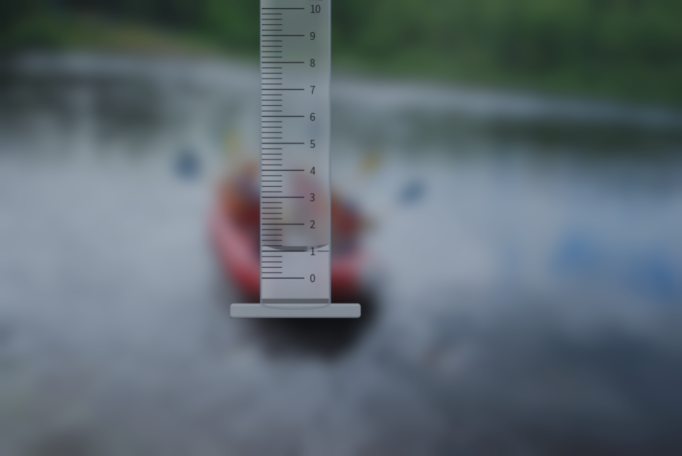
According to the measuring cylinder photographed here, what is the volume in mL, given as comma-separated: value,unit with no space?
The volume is 1,mL
